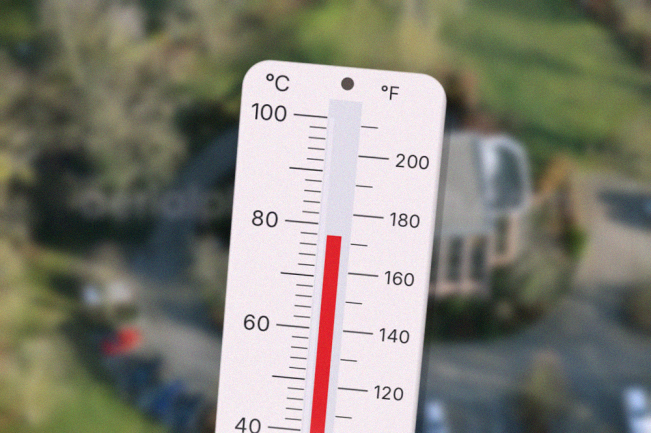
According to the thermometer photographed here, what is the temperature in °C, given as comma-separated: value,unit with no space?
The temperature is 78,°C
